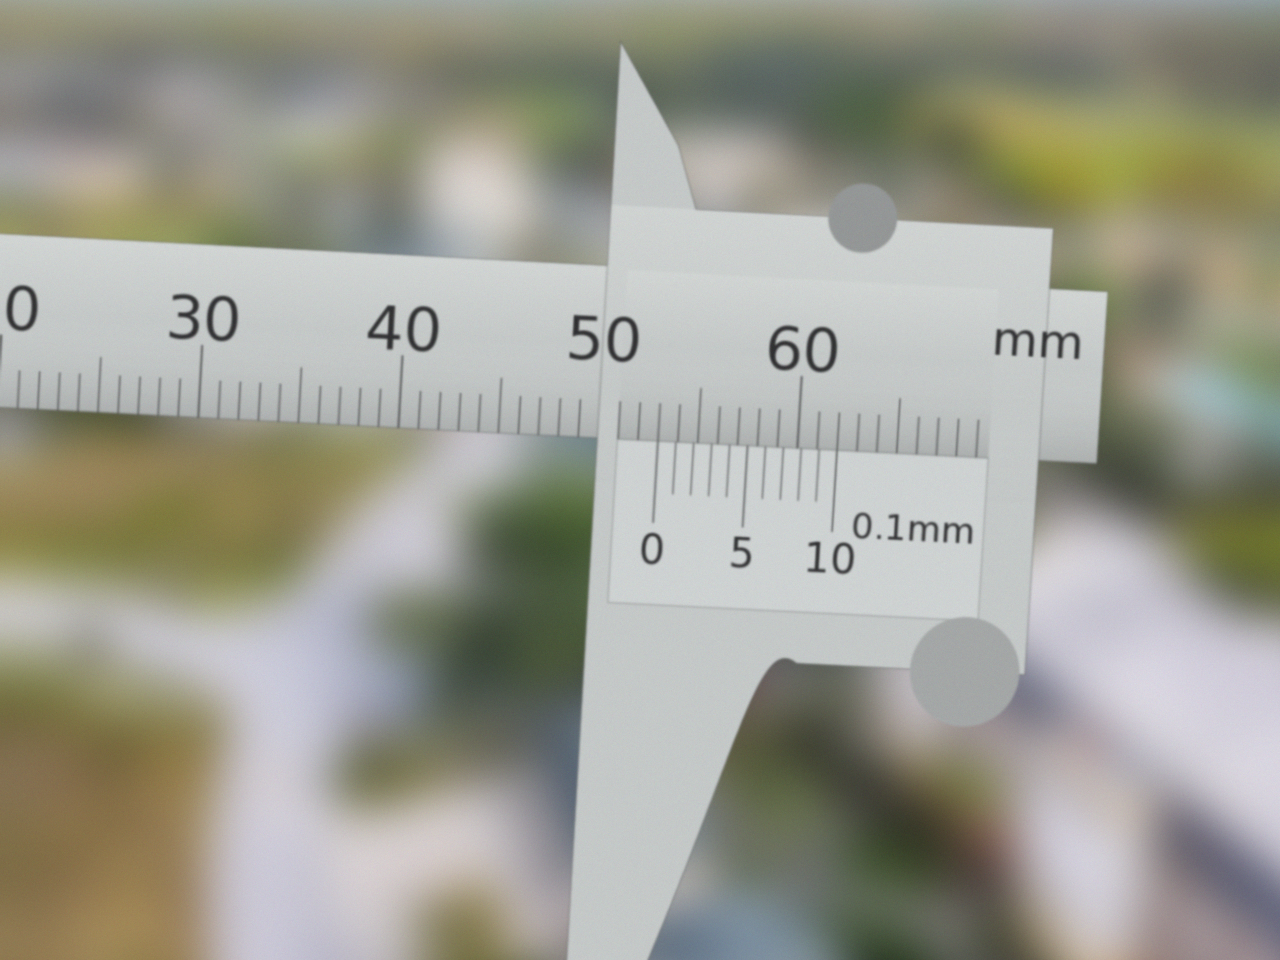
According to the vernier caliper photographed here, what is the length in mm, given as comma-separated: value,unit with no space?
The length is 53.0,mm
